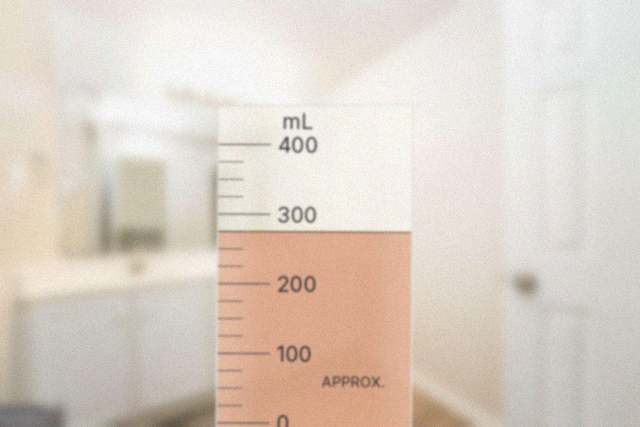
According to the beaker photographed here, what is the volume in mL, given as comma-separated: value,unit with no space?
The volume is 275,mL
